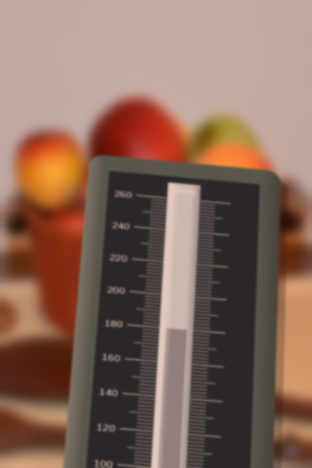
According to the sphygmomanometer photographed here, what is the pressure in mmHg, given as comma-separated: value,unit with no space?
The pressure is 180,mmHg
